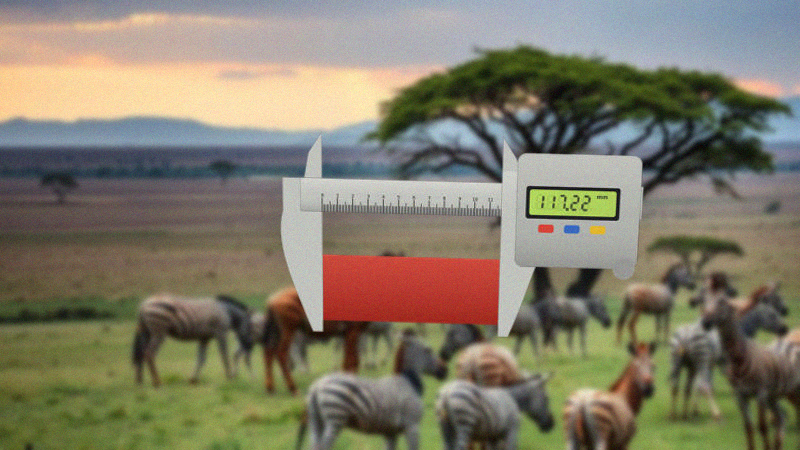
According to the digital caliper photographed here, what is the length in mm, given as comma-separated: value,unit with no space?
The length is 117.22,mm
